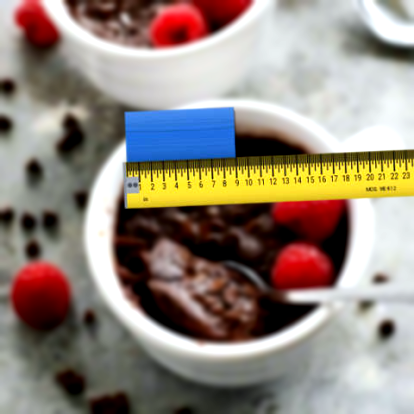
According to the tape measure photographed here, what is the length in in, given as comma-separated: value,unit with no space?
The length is 9,in
